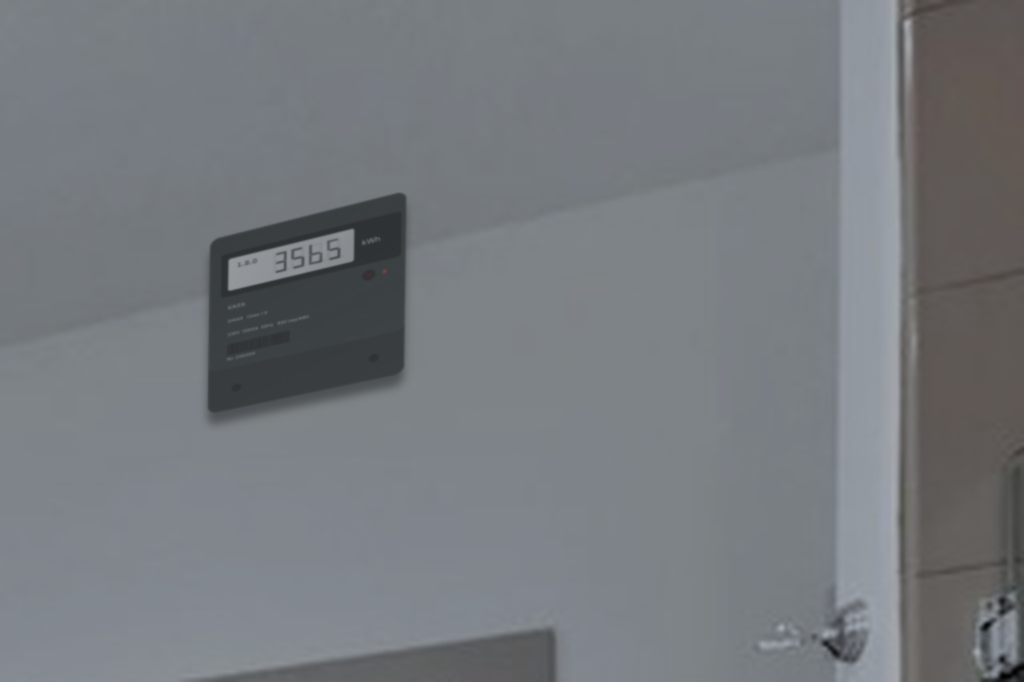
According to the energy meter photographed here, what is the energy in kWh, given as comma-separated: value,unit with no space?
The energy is 3565,kWh
